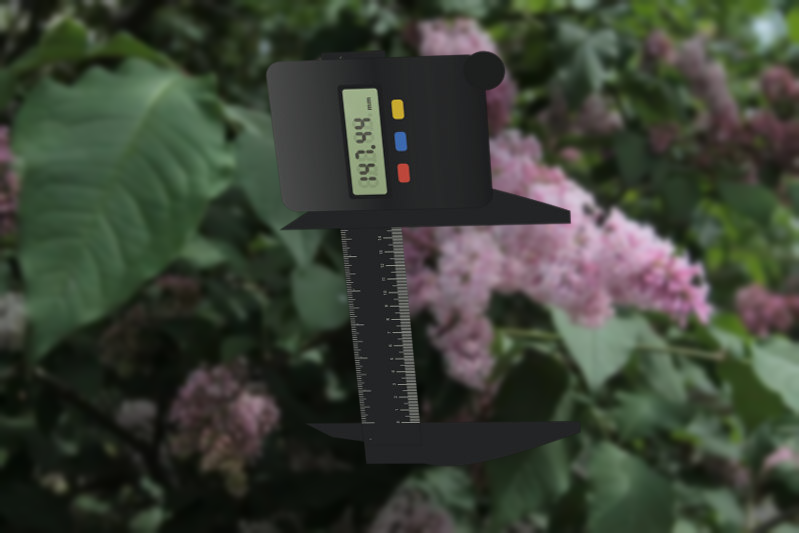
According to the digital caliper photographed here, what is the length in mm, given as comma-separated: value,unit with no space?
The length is 147.44,mm
